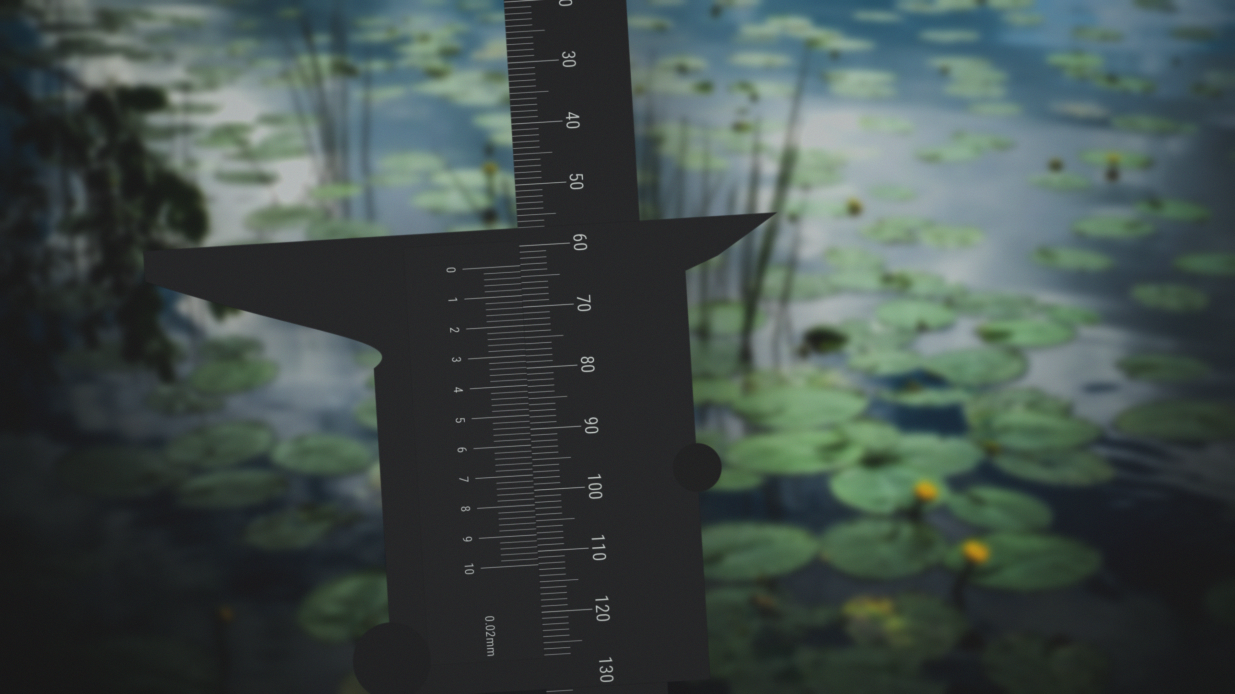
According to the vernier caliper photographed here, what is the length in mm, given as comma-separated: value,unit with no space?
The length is 63.2,mm
